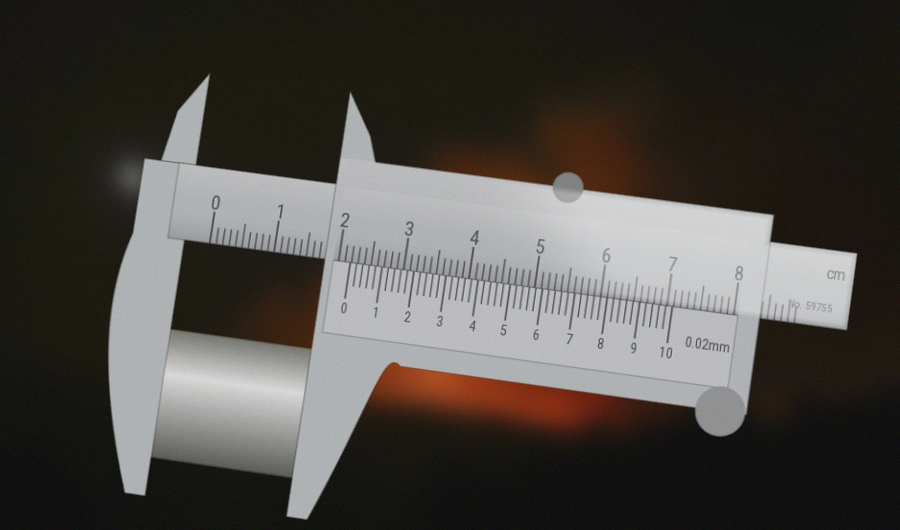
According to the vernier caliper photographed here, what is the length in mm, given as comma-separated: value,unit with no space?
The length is 21.8,mm
